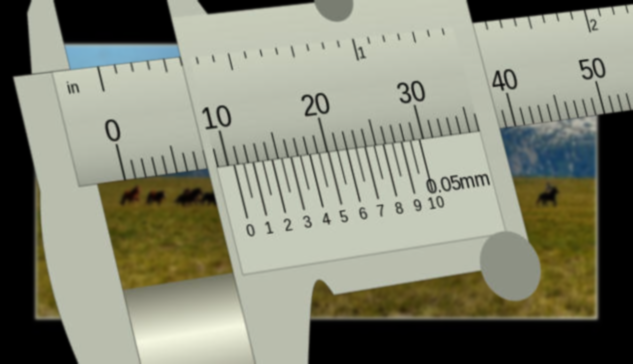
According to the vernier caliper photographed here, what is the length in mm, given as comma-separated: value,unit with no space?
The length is 10.6,mm
